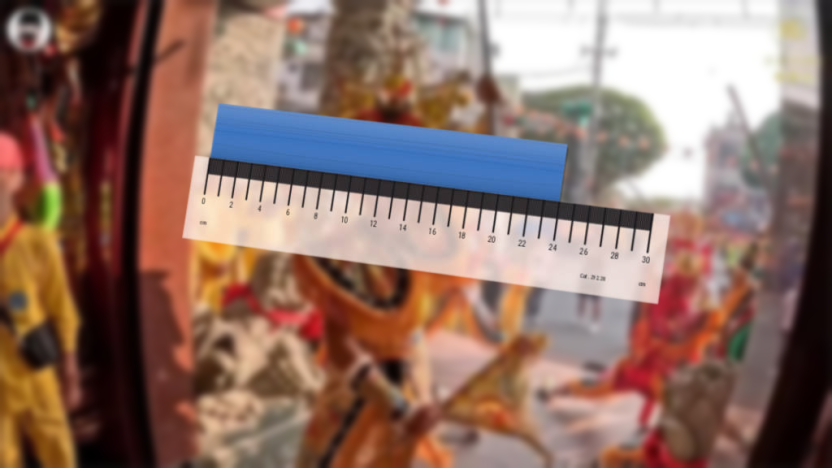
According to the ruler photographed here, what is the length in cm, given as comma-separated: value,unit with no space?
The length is 24,cm
